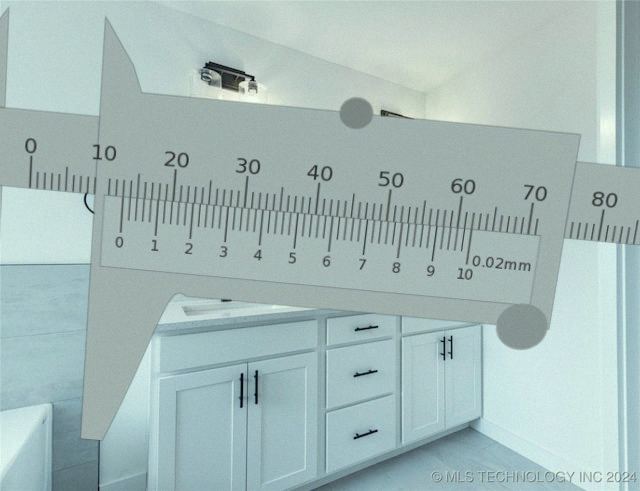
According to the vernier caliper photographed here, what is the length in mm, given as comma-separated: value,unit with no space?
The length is 13.0,mm
